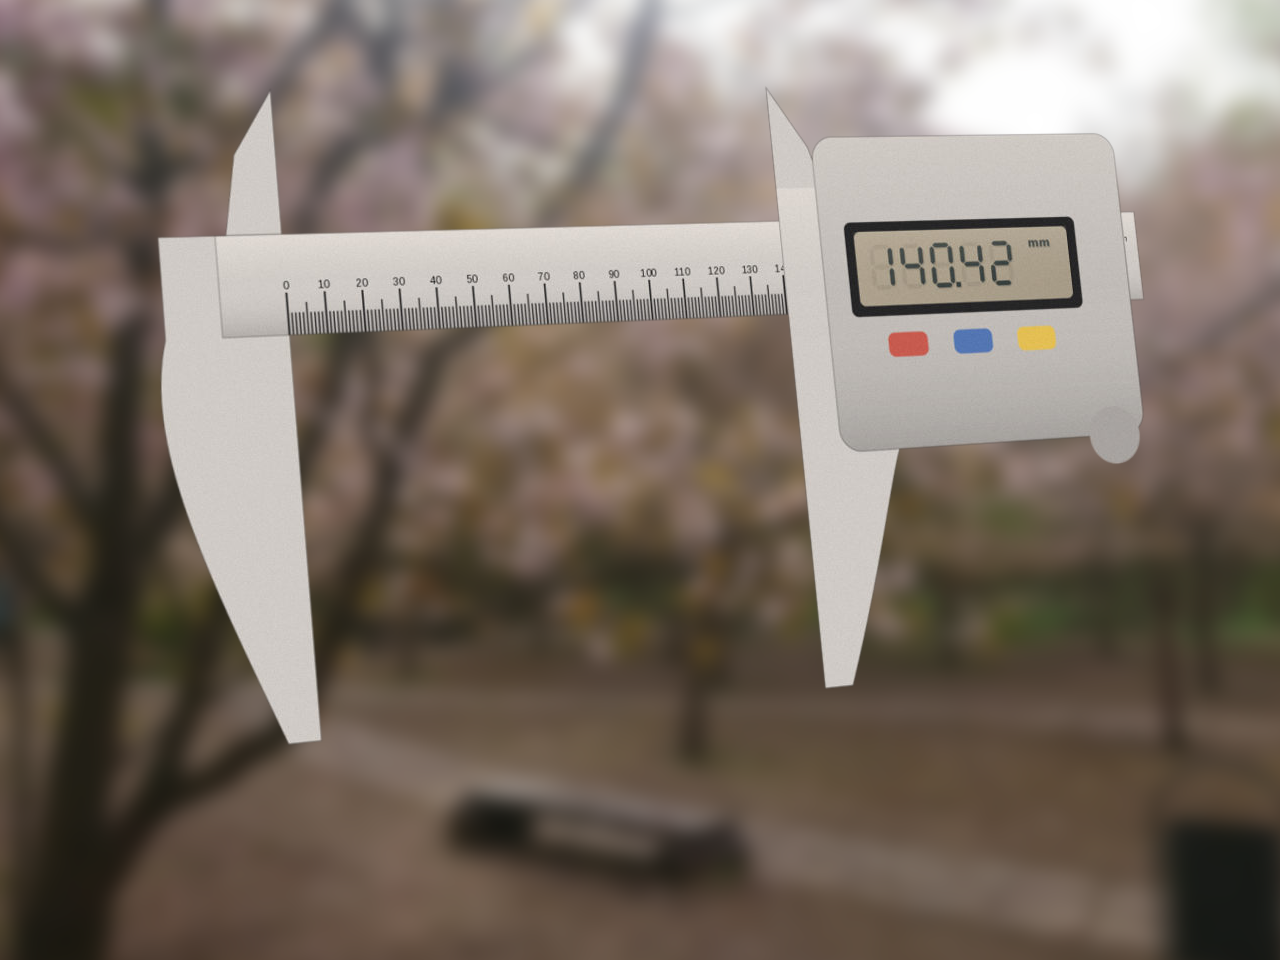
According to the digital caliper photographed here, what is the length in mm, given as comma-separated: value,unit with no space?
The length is 140.42,mm
